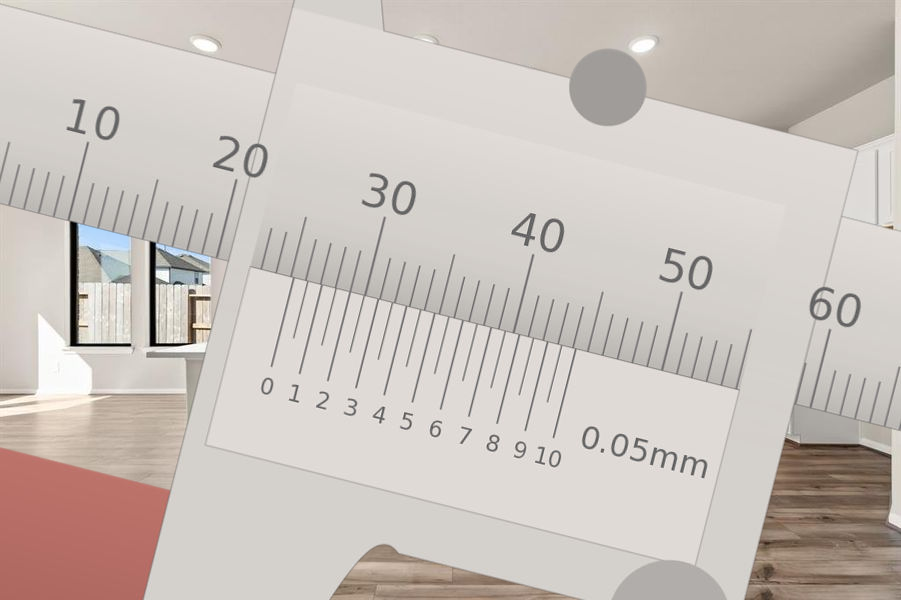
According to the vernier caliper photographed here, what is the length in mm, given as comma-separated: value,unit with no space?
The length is 25.2,mm
